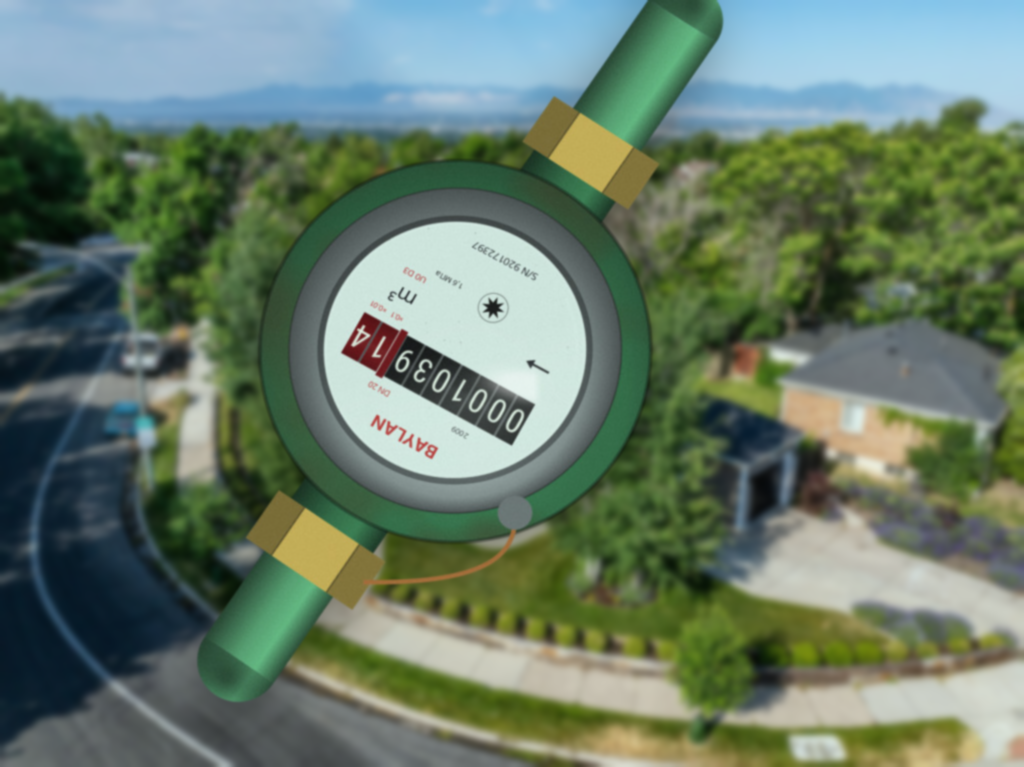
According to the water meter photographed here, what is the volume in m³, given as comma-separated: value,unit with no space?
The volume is 1039.14,m³
